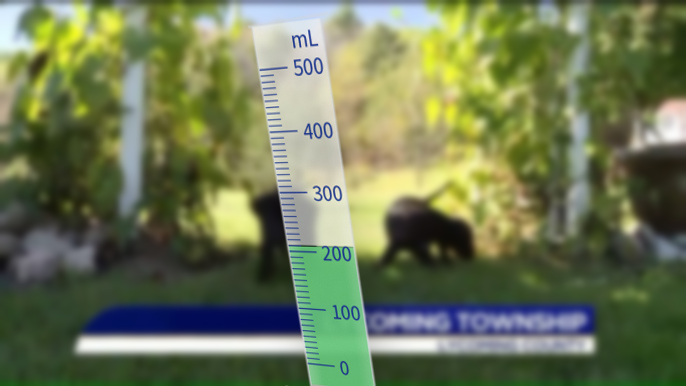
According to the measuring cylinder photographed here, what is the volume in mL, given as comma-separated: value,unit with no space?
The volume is 210,mL
